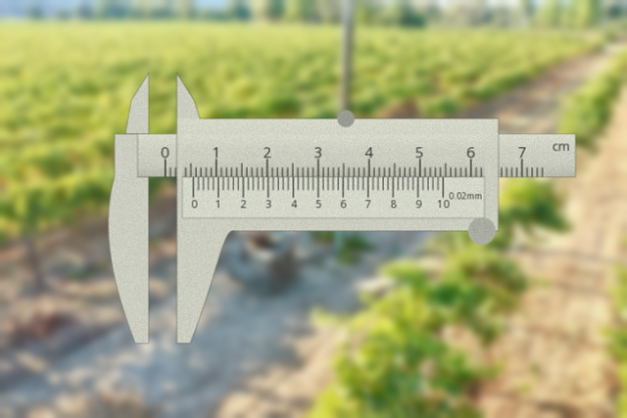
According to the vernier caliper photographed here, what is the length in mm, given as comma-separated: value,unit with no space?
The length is 5.5,mm
